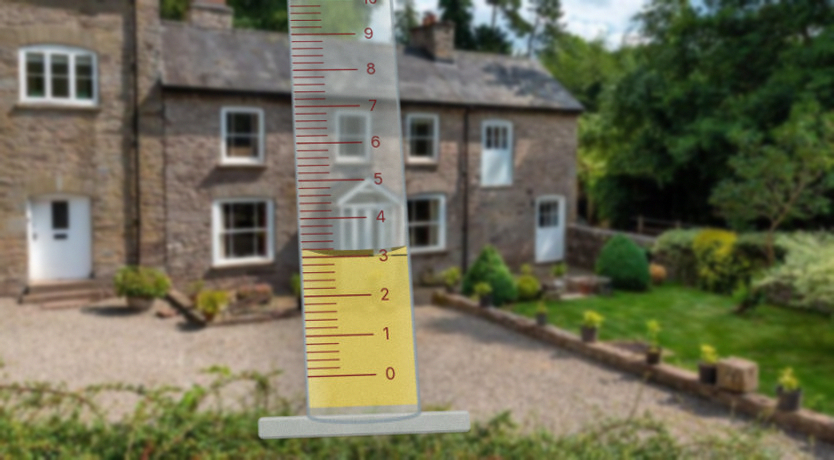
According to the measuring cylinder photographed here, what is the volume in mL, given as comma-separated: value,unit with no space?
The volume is 3,mL
